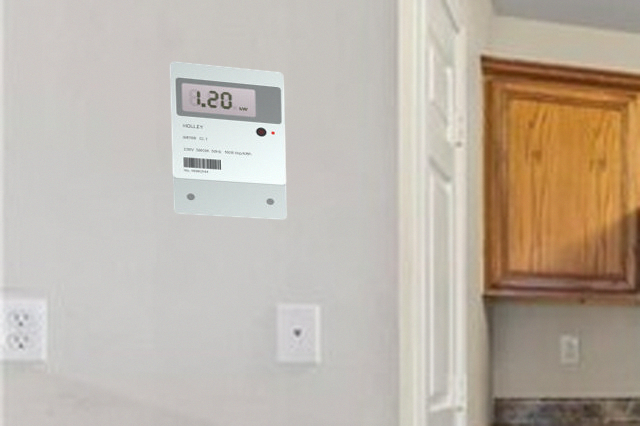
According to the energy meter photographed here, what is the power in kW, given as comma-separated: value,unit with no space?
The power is 1.20,kW
